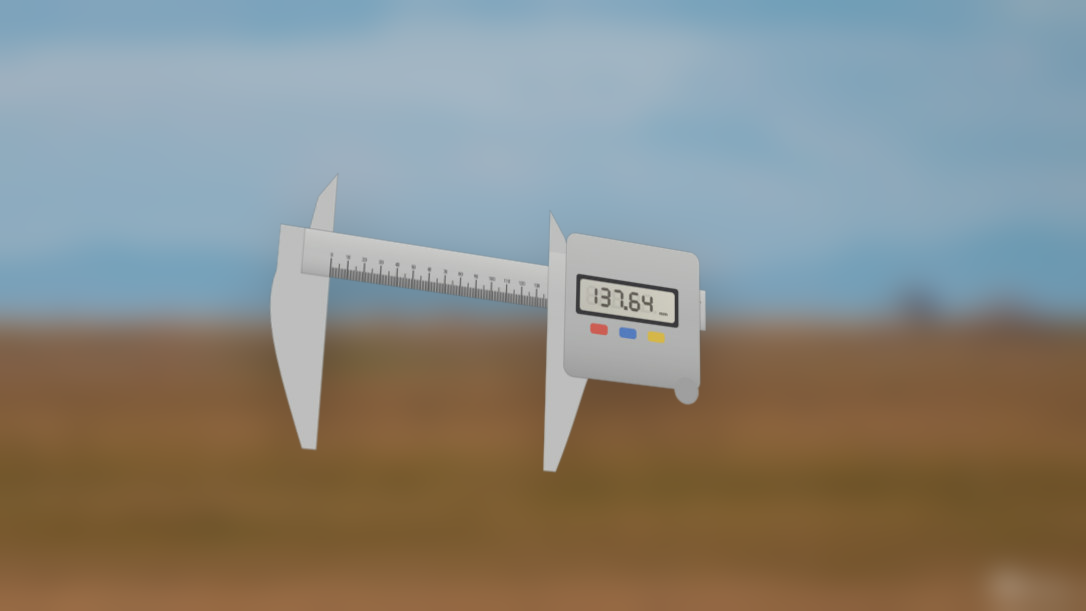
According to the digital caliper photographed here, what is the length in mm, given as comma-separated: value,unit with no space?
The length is 137.64,mm
